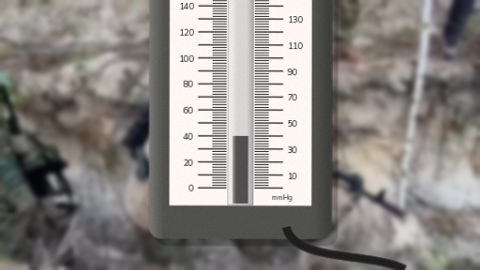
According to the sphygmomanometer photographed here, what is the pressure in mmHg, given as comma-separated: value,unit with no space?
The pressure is 40,mmHg
